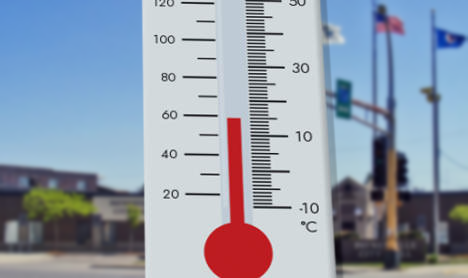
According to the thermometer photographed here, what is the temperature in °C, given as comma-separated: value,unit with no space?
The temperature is 15,°C
